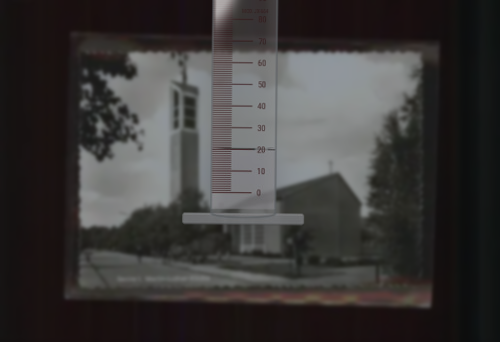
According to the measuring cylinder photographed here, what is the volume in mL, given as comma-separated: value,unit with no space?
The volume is 20,mL
